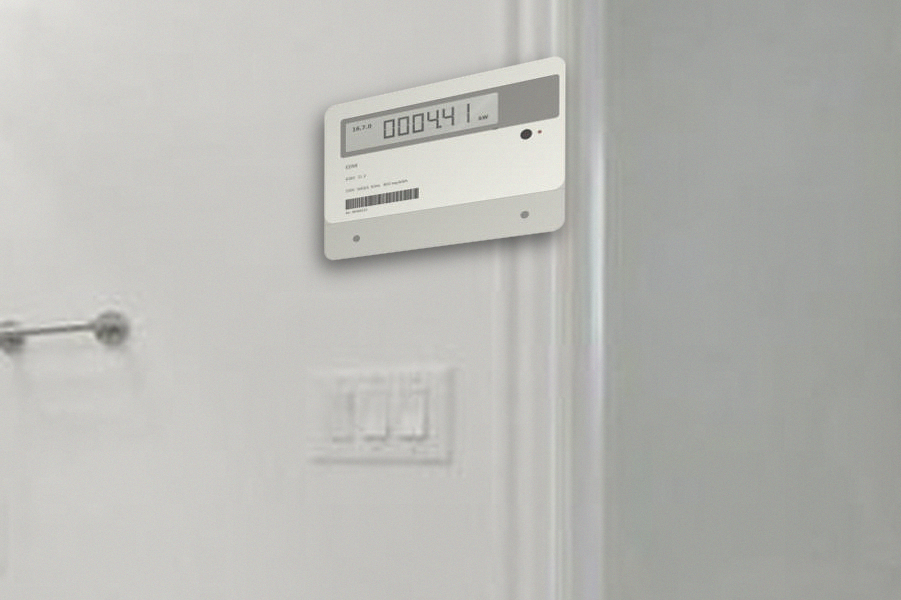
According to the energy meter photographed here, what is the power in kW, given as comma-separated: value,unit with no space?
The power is 4.41,kW
